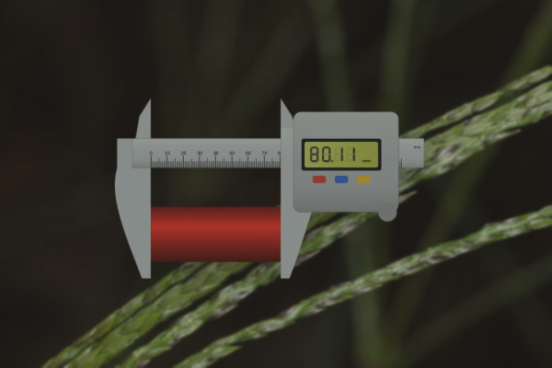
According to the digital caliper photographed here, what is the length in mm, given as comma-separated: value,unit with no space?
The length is 80.11,mm
